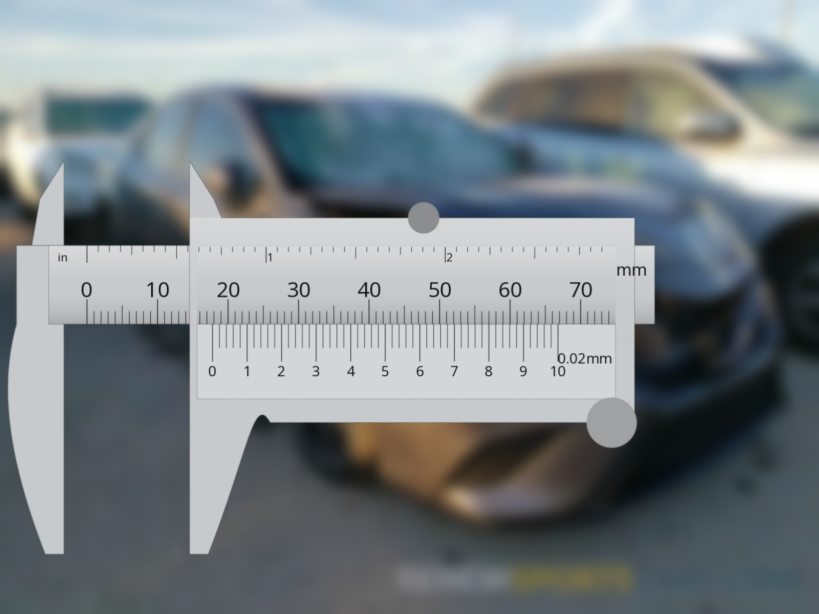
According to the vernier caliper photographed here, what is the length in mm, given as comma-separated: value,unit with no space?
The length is 17.8,mm
